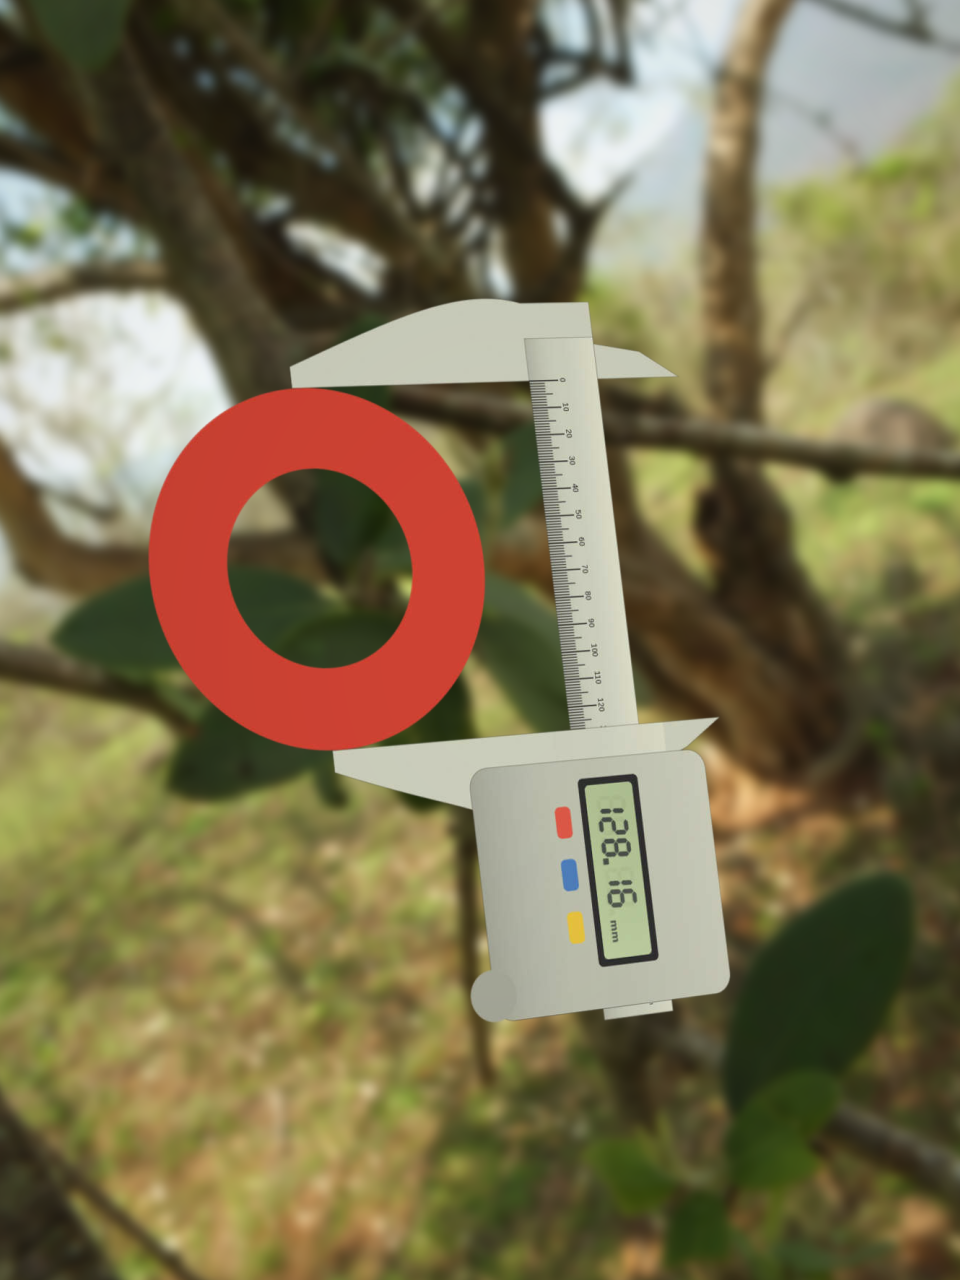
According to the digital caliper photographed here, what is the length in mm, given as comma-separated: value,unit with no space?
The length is 128.16,mm
